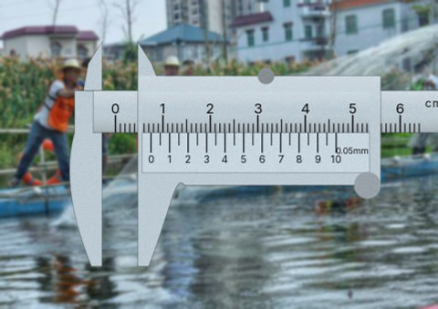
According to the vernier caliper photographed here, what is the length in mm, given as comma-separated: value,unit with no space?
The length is 7.5,mm
